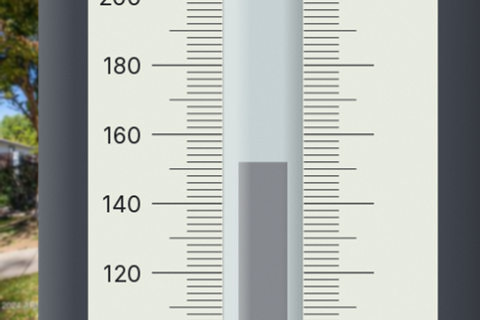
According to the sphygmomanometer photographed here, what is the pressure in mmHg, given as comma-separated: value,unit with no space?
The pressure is 152,mmHg
